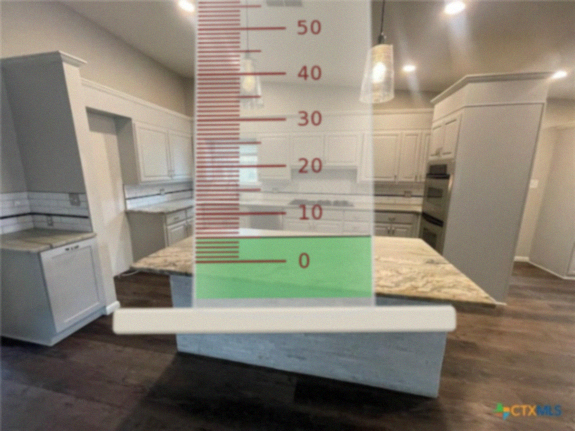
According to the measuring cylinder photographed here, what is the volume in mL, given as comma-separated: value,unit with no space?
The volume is 5,mL
